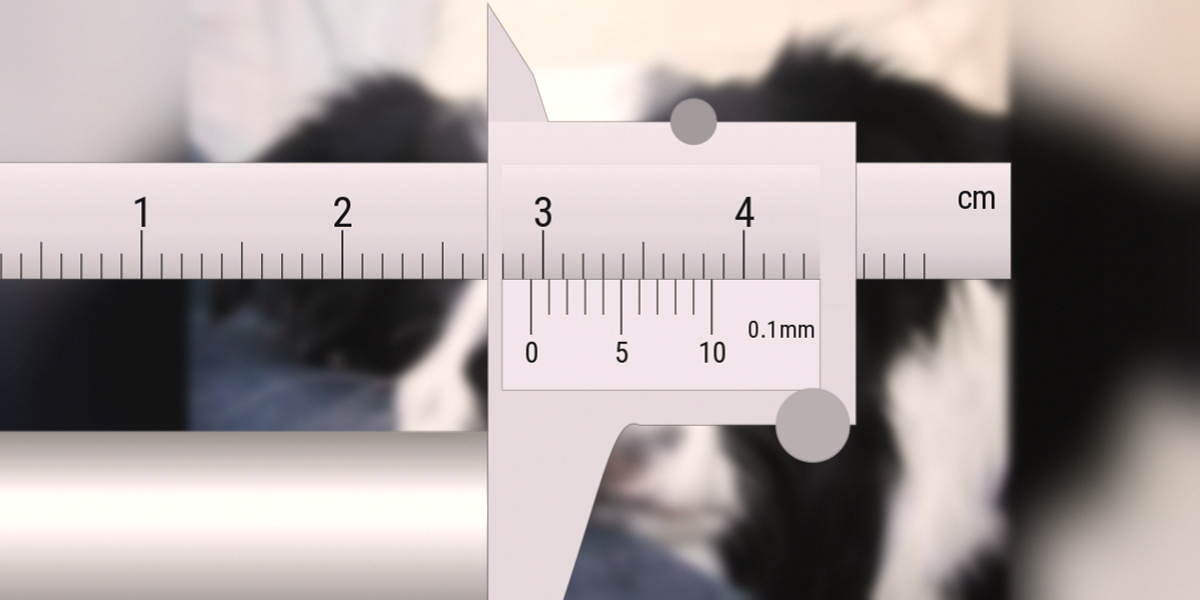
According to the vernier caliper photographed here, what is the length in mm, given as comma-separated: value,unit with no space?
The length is 29.4,mm
